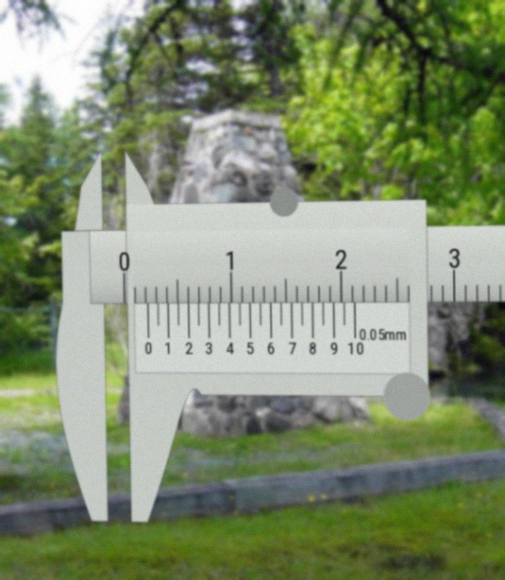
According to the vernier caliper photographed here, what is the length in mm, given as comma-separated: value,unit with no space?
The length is 2.2,mm
